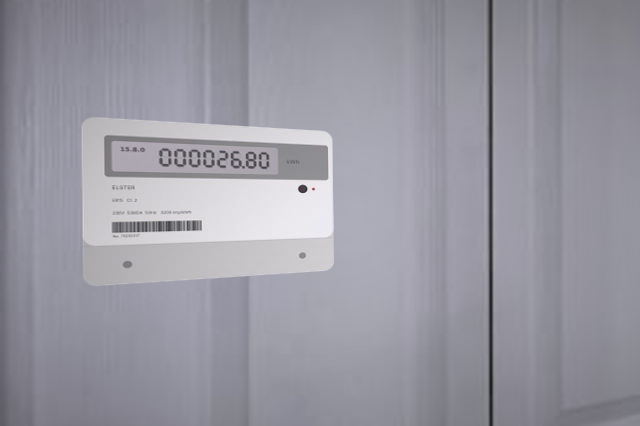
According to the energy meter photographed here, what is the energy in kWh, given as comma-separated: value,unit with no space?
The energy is 26.80,kWh
